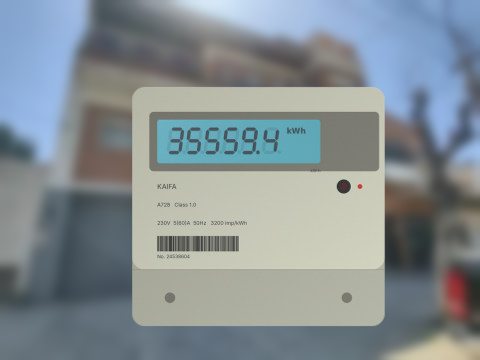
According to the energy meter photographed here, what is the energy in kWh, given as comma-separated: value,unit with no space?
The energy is 35559.4,kWh
